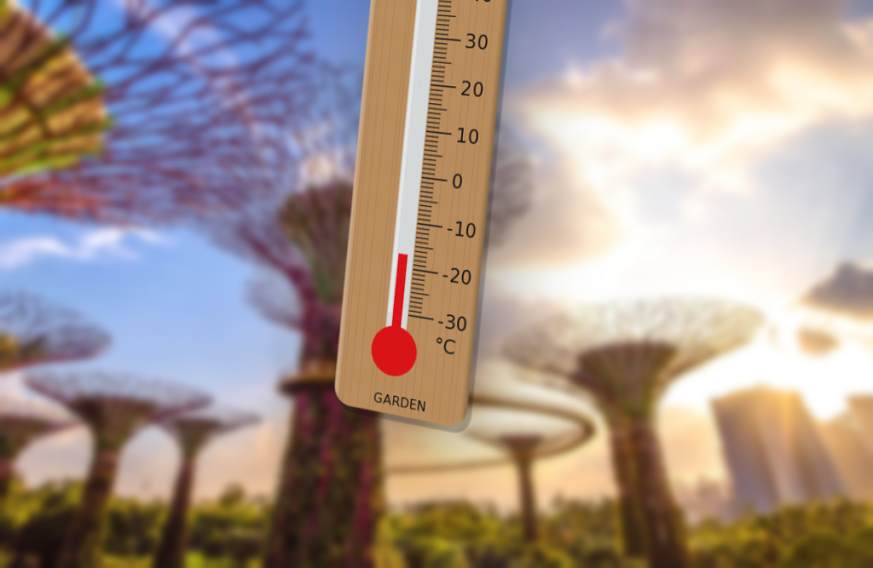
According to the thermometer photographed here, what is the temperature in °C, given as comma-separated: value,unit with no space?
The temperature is -17,°C
